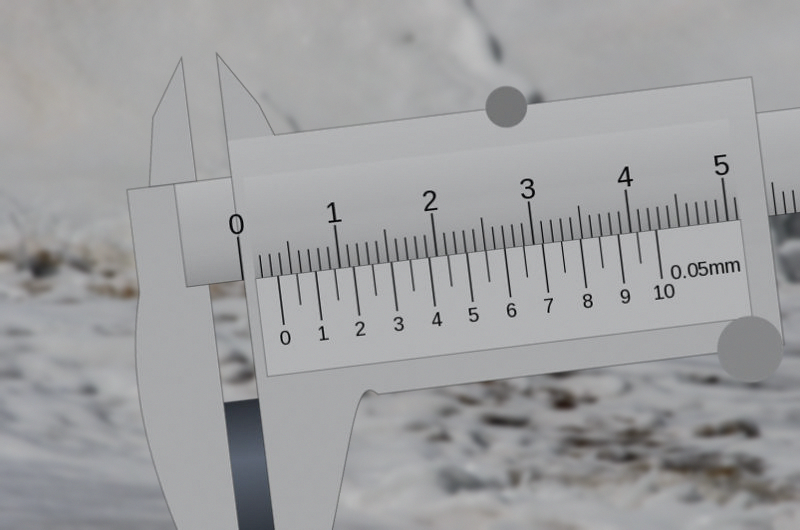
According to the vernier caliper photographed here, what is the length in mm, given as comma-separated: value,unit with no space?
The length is 3.6,mm
